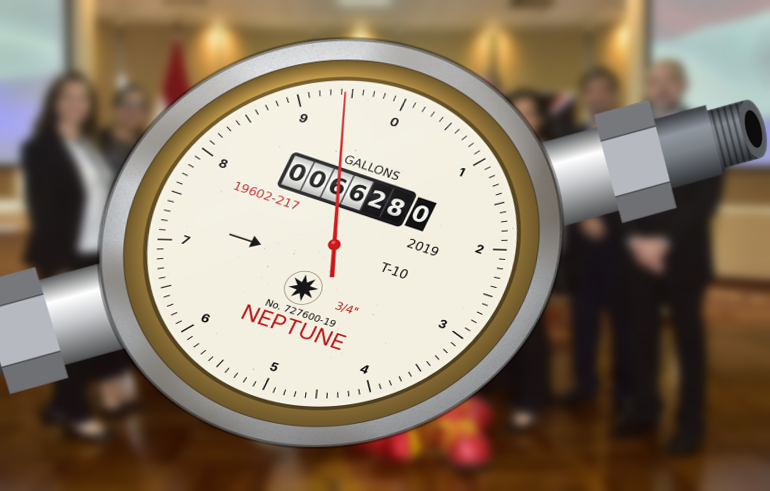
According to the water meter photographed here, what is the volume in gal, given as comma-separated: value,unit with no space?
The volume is 66279.4,gal
